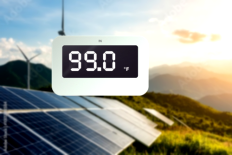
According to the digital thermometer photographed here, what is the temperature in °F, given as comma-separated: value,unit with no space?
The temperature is 99.0,°F
